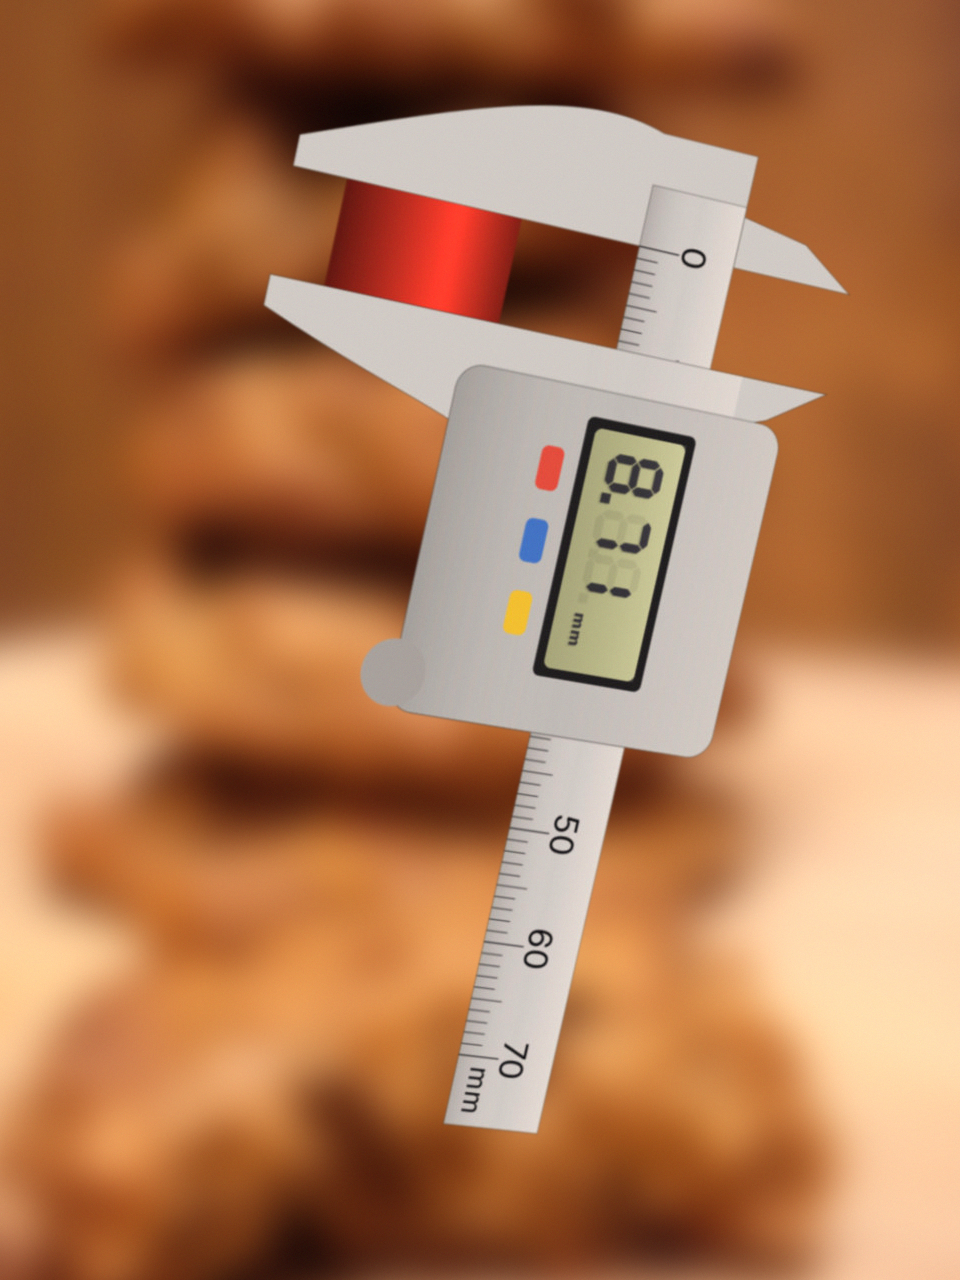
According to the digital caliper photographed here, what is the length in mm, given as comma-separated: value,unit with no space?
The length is 8.71,mm
